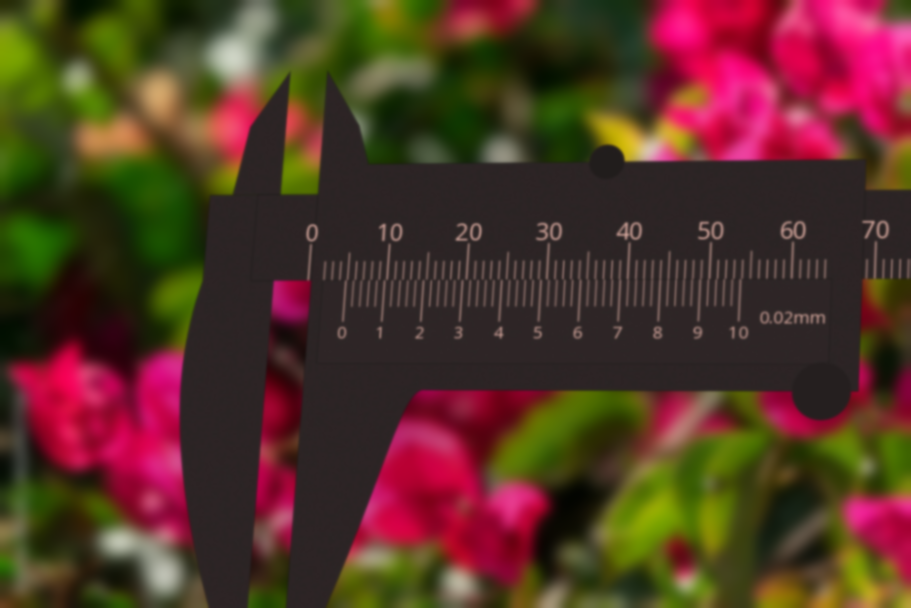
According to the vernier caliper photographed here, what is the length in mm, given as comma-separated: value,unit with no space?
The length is 4.8,mm
